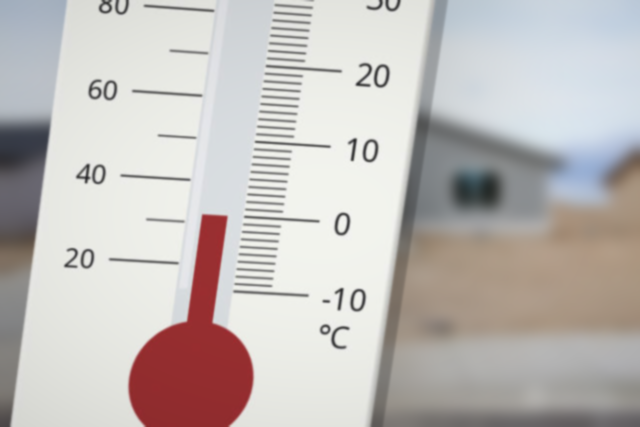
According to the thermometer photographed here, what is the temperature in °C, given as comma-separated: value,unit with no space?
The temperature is 0,°C
